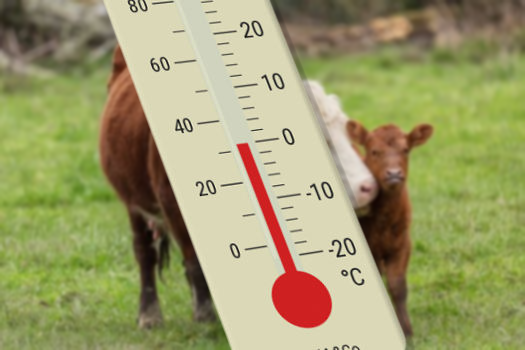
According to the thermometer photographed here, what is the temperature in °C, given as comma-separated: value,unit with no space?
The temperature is 0,°C
